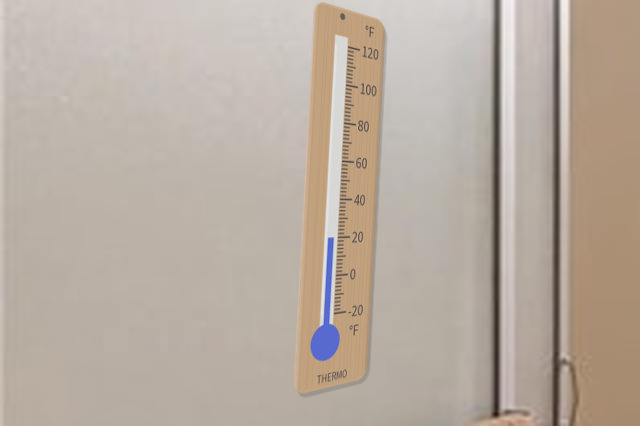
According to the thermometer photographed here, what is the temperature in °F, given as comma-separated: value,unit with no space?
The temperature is 20,°F
